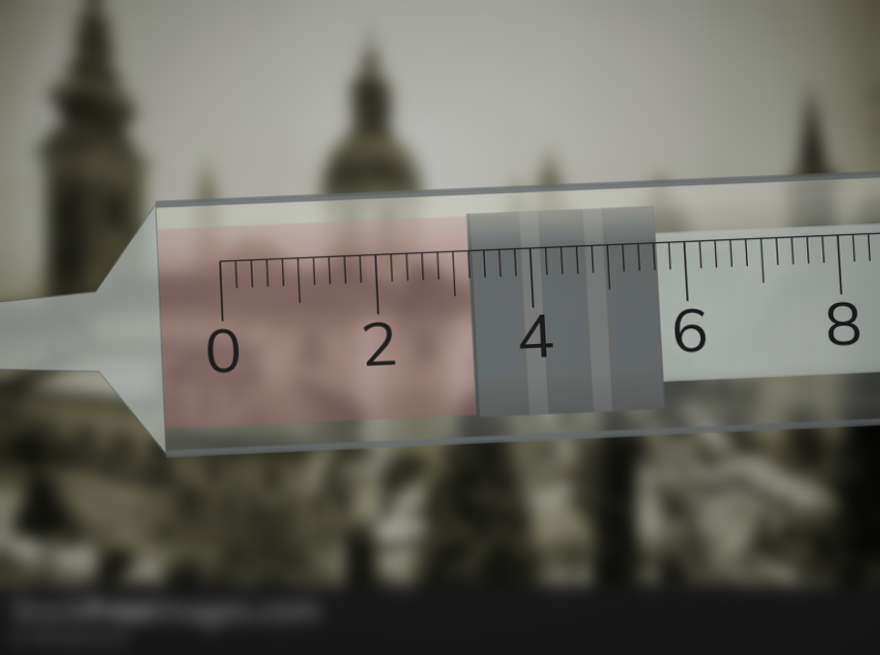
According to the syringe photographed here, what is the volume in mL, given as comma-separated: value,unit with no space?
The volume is 3.2,mL
